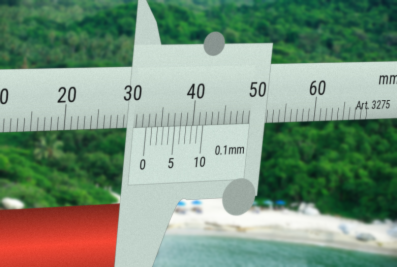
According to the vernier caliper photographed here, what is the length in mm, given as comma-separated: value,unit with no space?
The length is 32.6,mm
